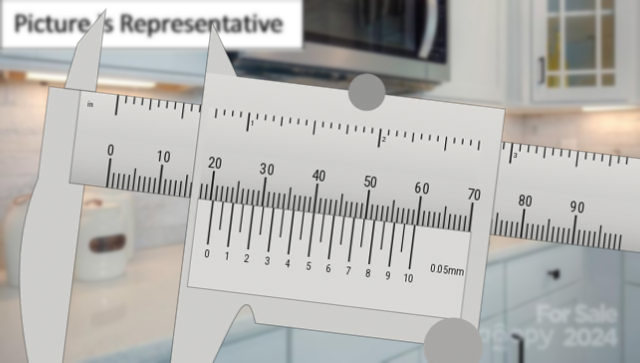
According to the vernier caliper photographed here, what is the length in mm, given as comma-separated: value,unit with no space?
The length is 20.5,mm
